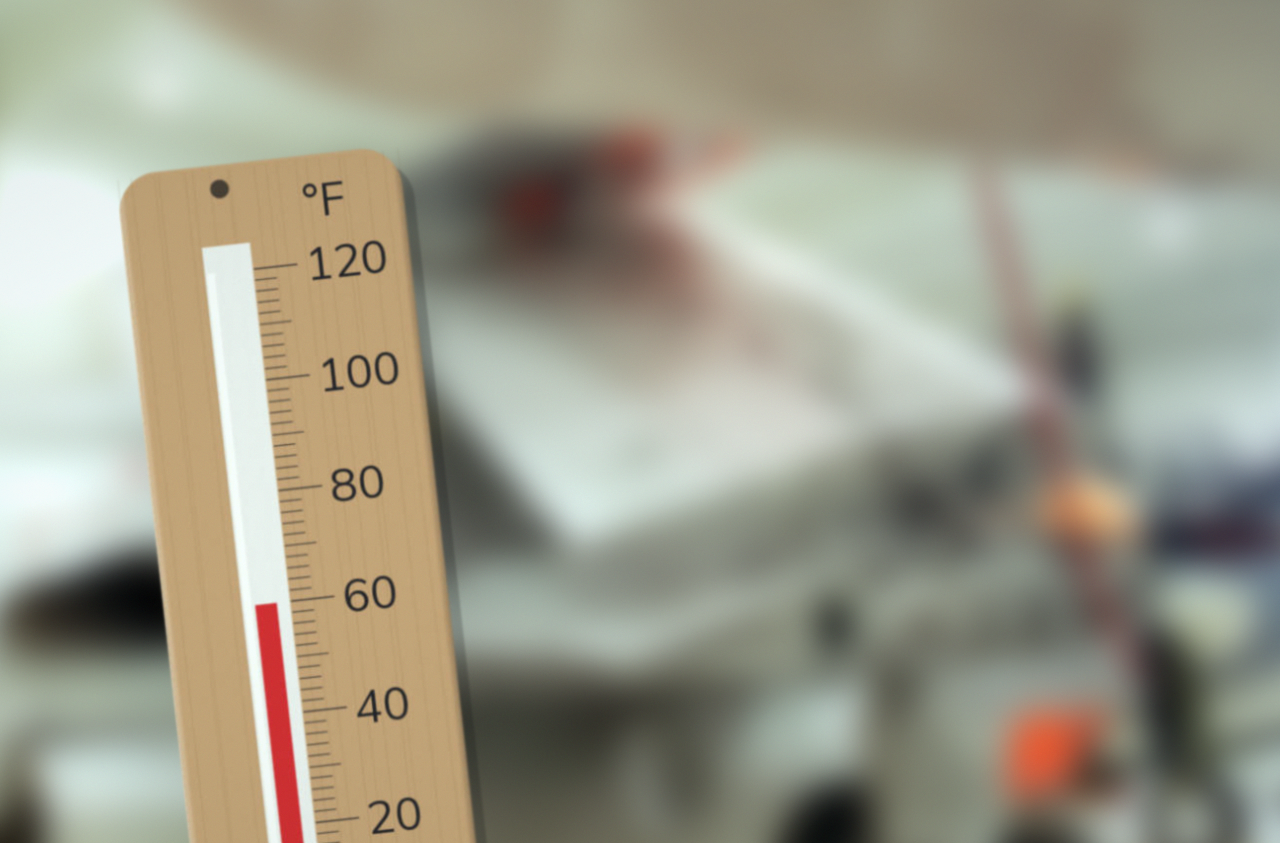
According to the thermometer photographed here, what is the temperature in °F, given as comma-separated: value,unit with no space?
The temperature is 60,°F
